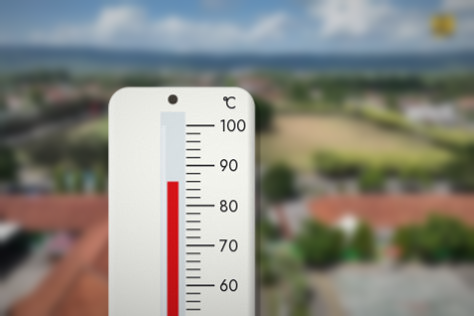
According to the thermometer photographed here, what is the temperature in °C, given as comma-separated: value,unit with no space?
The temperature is 86,°C
